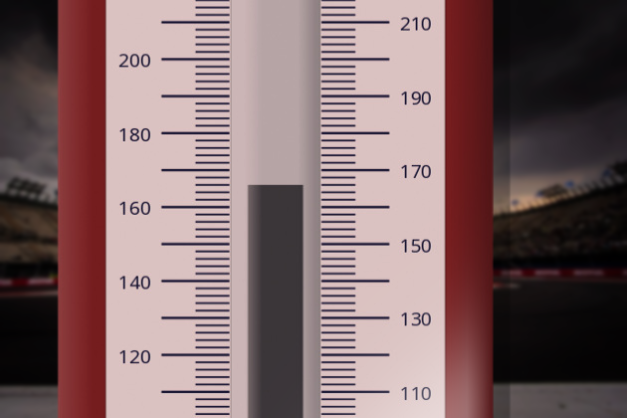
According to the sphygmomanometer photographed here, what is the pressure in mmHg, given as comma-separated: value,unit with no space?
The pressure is 166,mmHg
